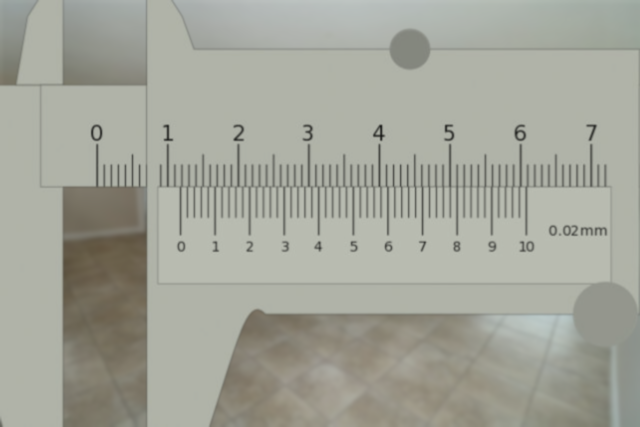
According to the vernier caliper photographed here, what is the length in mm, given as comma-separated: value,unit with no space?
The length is 11.8,mm
